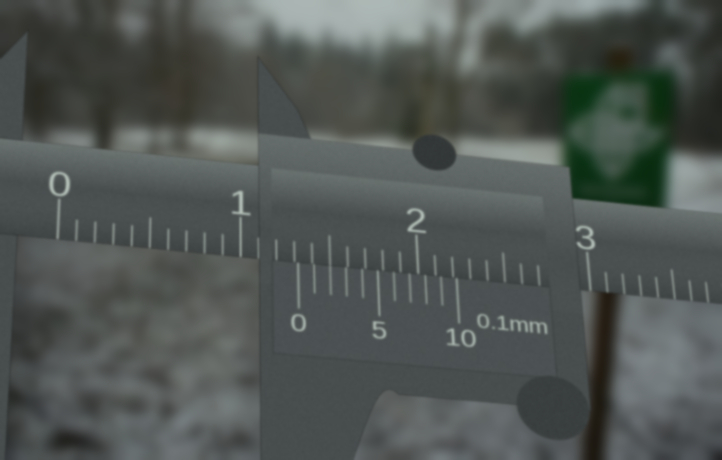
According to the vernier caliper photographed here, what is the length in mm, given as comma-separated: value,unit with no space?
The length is 13.2,mm
